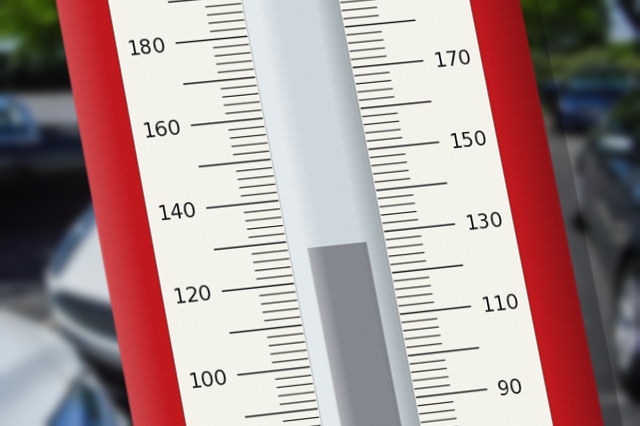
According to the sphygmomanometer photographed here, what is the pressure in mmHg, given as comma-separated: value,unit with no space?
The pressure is 128,mmHg
